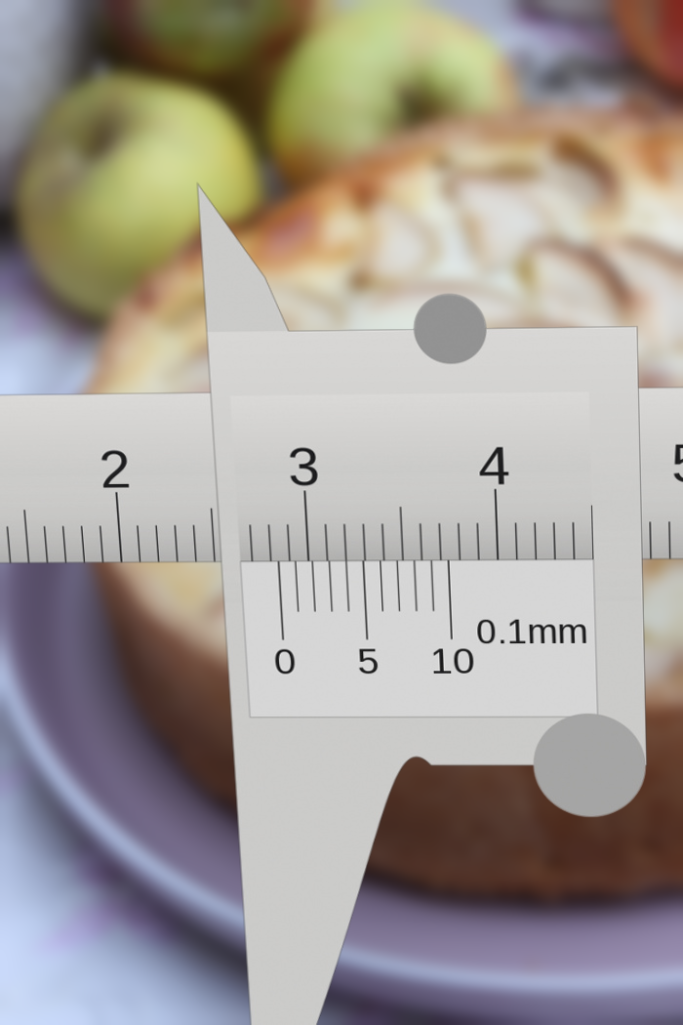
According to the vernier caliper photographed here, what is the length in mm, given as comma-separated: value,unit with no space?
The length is 28.4,mm
